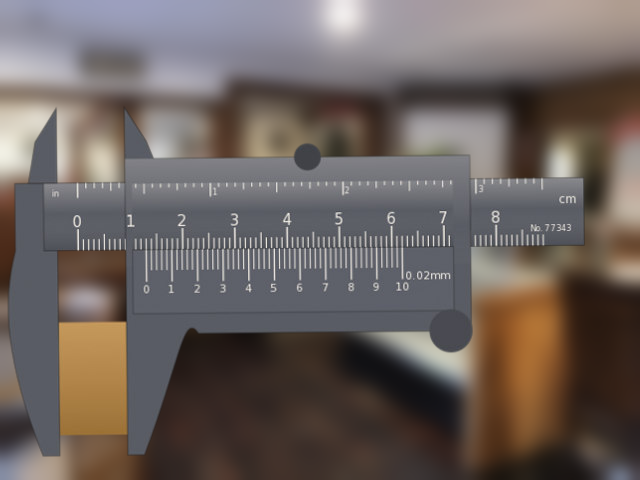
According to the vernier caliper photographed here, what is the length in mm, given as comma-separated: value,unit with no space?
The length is 13.0,mm
